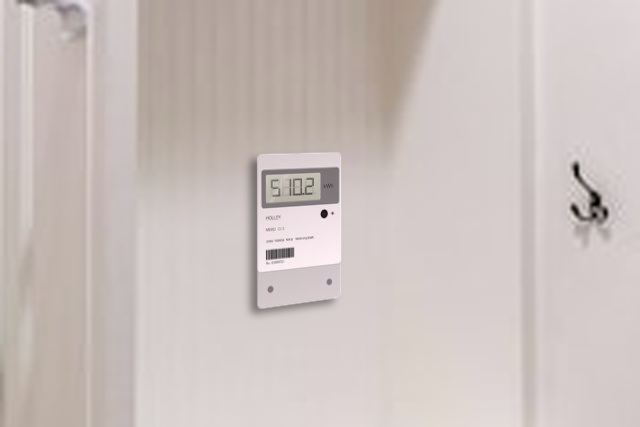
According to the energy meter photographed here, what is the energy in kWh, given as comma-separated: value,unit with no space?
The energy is 510.2,kWh
